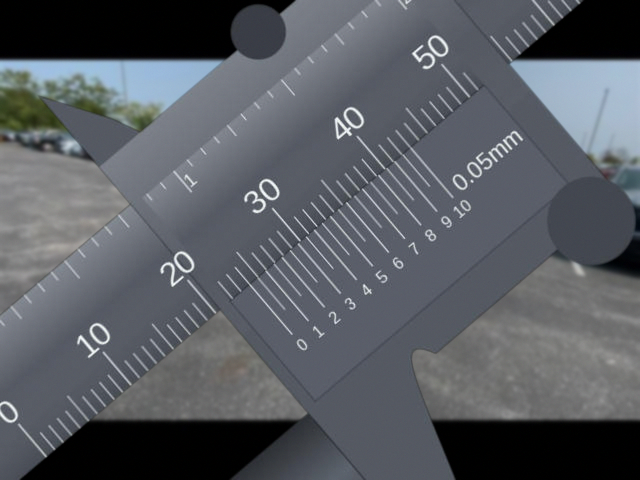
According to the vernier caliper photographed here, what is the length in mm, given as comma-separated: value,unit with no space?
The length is 24.0,mm
